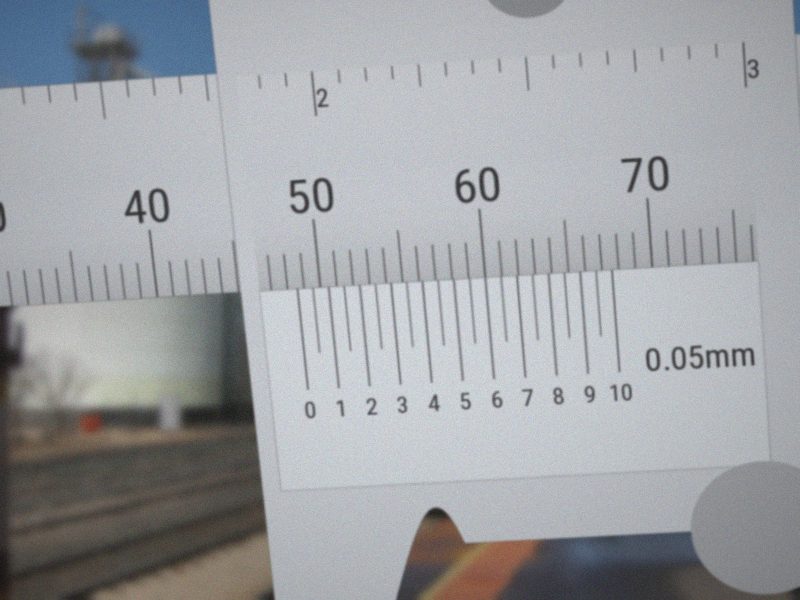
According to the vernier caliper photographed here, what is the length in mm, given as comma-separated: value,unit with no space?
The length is 48.6,mm
